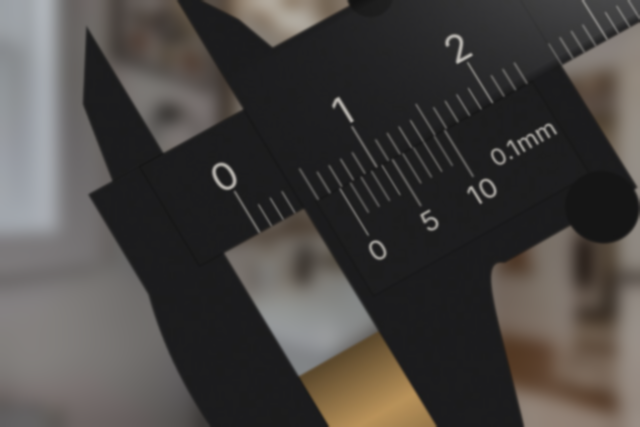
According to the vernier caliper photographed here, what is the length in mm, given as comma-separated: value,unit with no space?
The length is 6.8,mm
